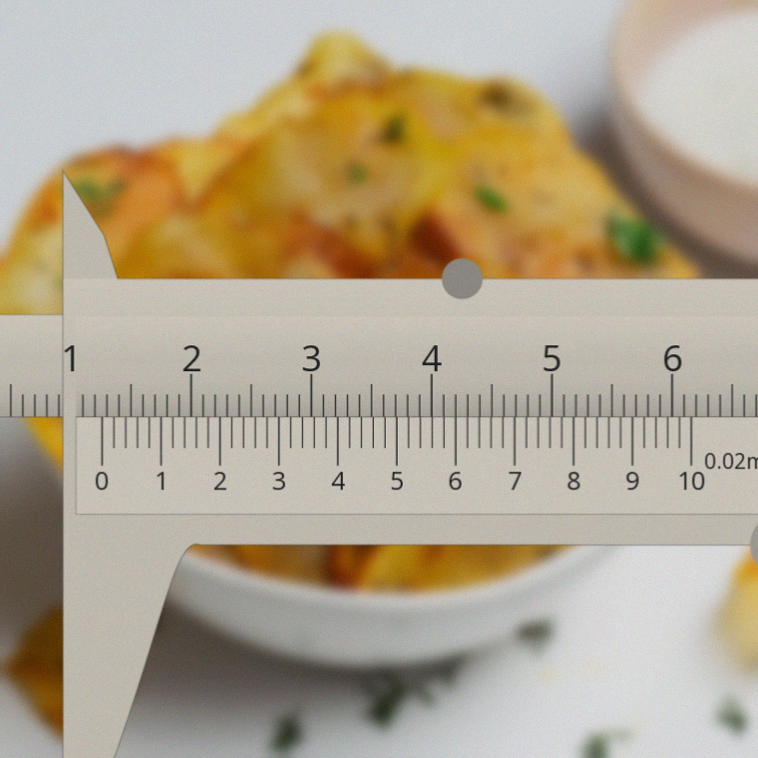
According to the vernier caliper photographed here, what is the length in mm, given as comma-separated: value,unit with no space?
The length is 12.6,mm
